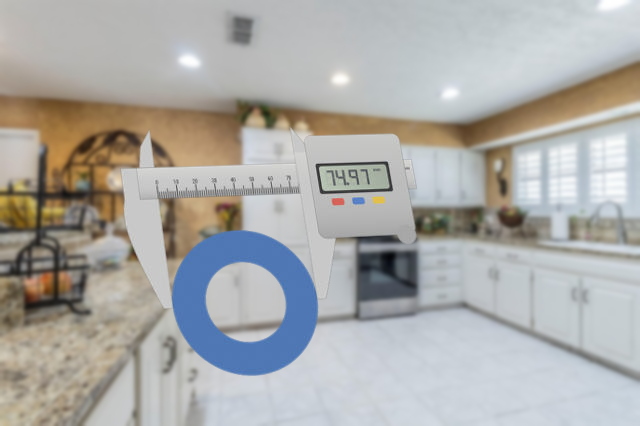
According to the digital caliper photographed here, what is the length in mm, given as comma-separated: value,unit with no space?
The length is 74.97,mm
